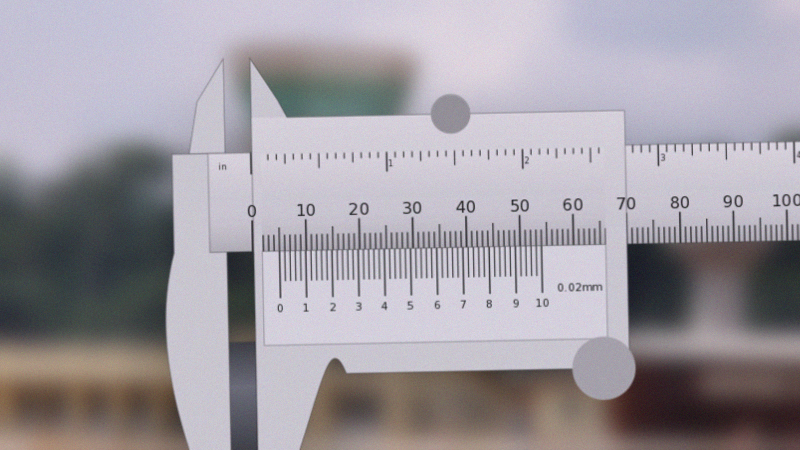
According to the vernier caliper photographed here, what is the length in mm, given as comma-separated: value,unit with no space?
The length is 5.0,mm
